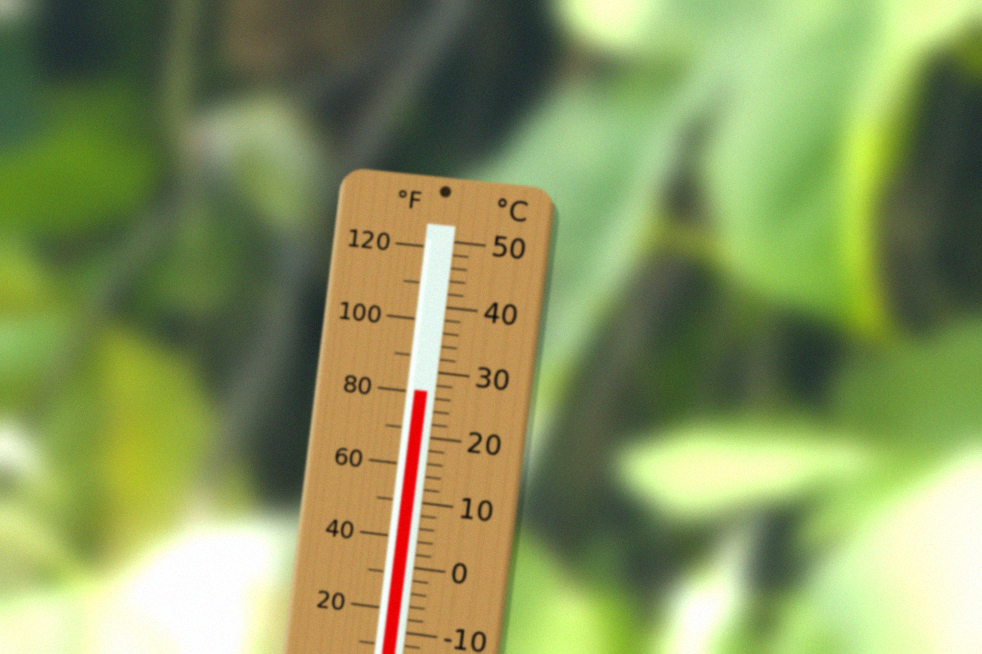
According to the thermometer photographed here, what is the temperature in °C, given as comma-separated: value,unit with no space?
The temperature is 27,°C
